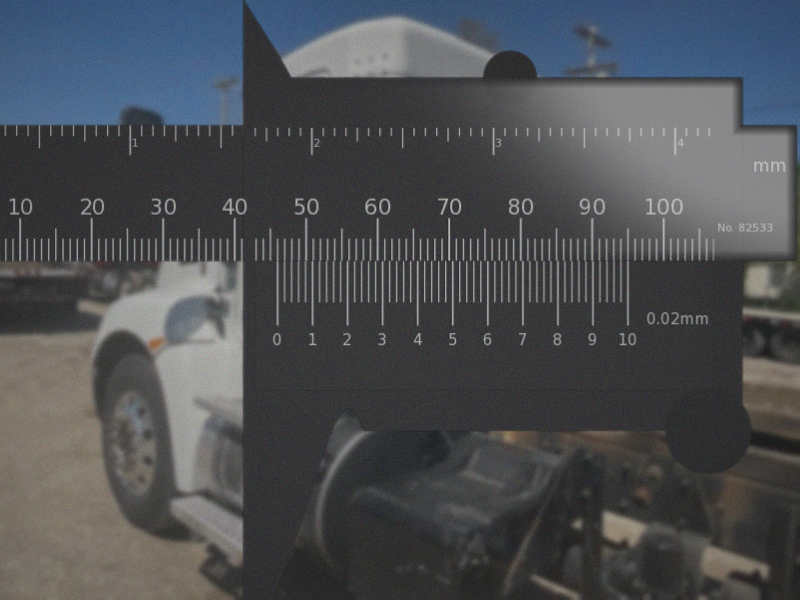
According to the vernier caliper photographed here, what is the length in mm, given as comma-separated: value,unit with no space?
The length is 46.0,mm
